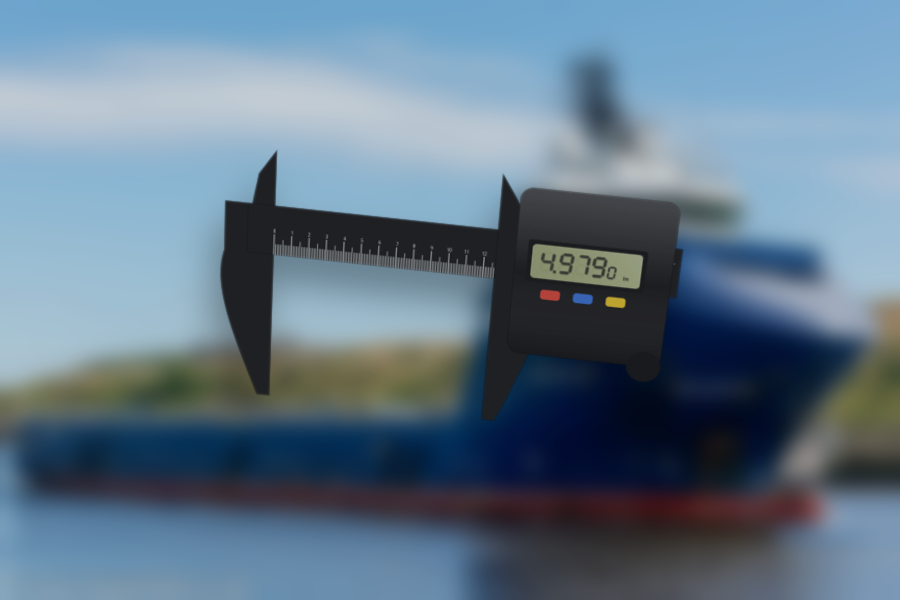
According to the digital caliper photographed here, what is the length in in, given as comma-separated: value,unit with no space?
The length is 4.9790,in
